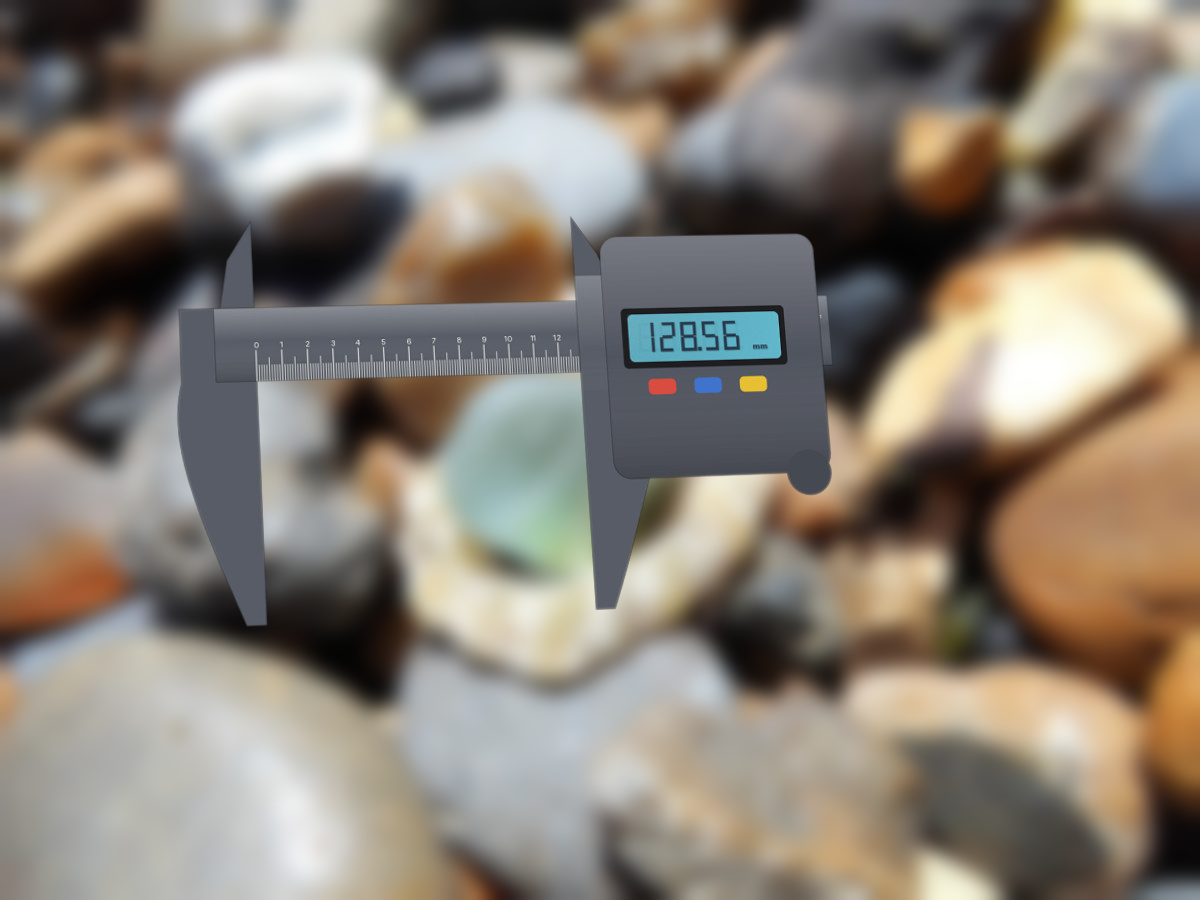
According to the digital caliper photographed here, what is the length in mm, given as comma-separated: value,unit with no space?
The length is 128.56,mm
